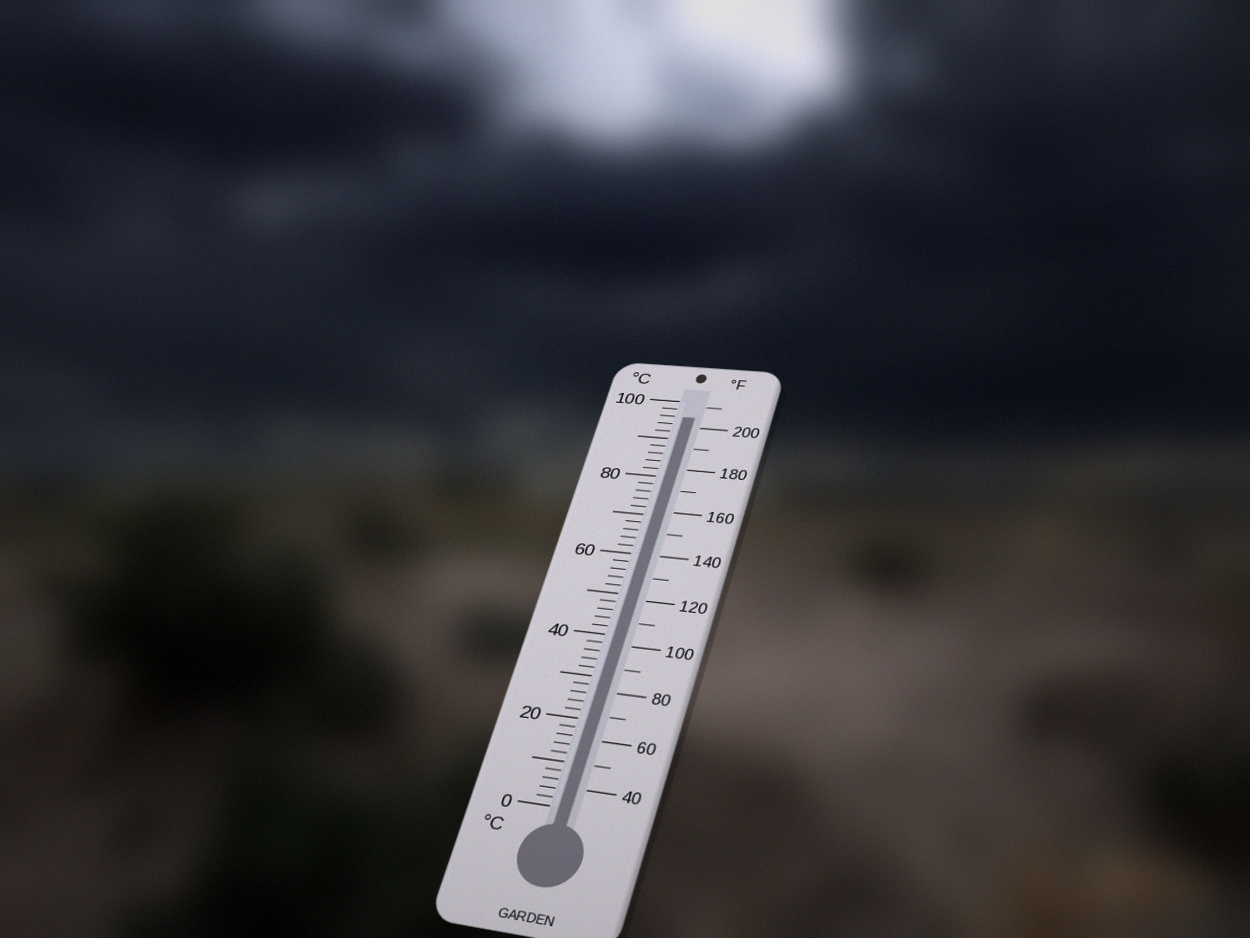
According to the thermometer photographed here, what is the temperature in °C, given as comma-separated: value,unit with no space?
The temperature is 96,°C
